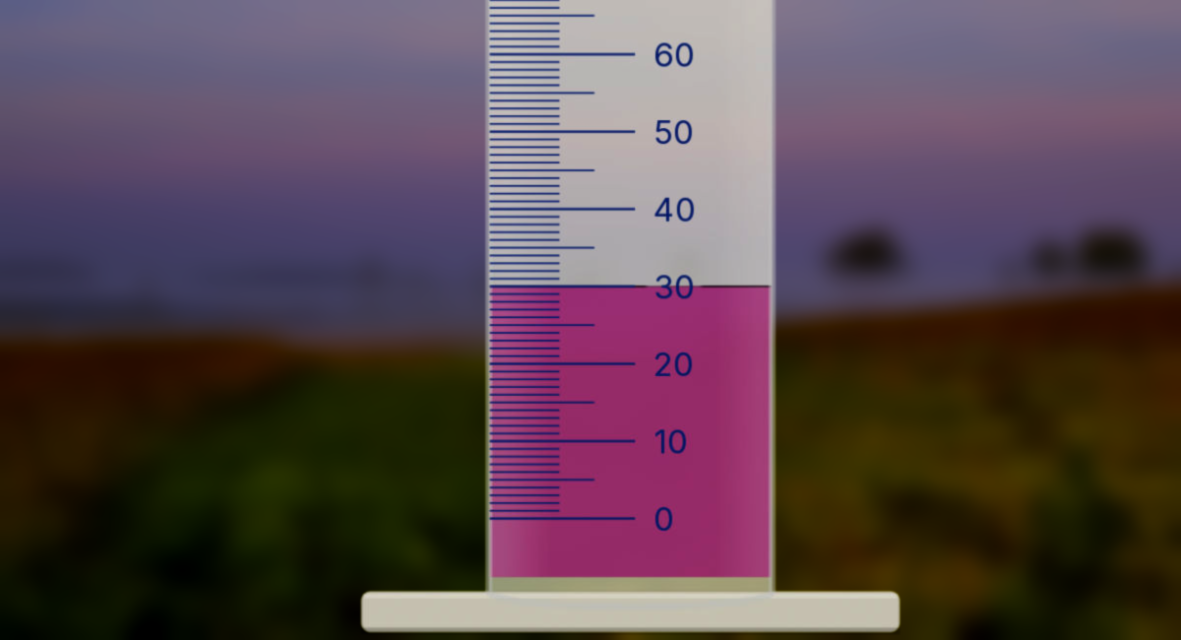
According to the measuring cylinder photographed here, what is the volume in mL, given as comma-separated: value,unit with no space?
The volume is 30,mL
